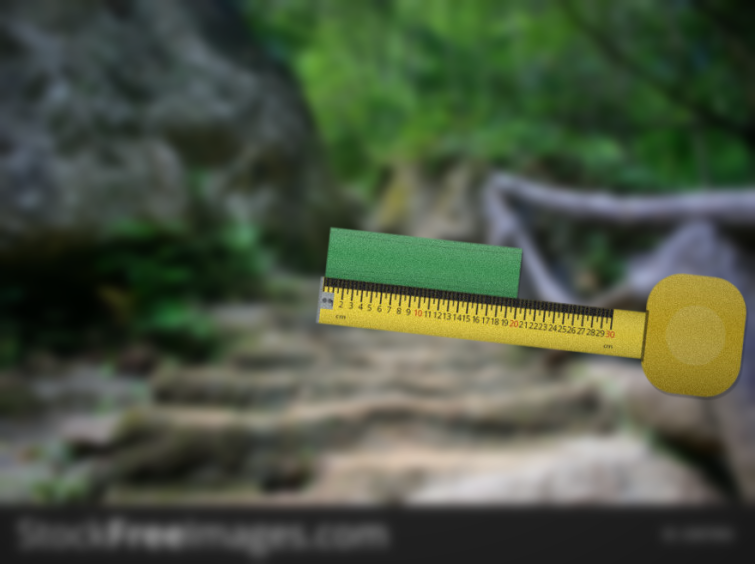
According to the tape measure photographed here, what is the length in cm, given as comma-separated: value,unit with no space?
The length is 20,cm
